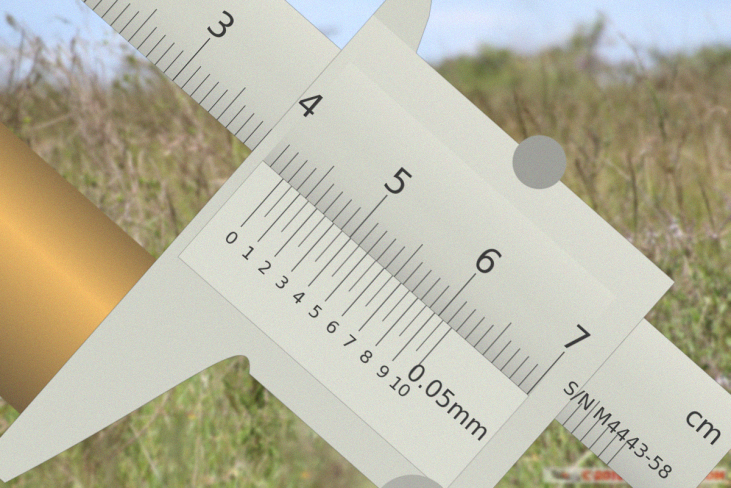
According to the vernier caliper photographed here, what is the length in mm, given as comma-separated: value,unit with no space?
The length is 42.5,mm
